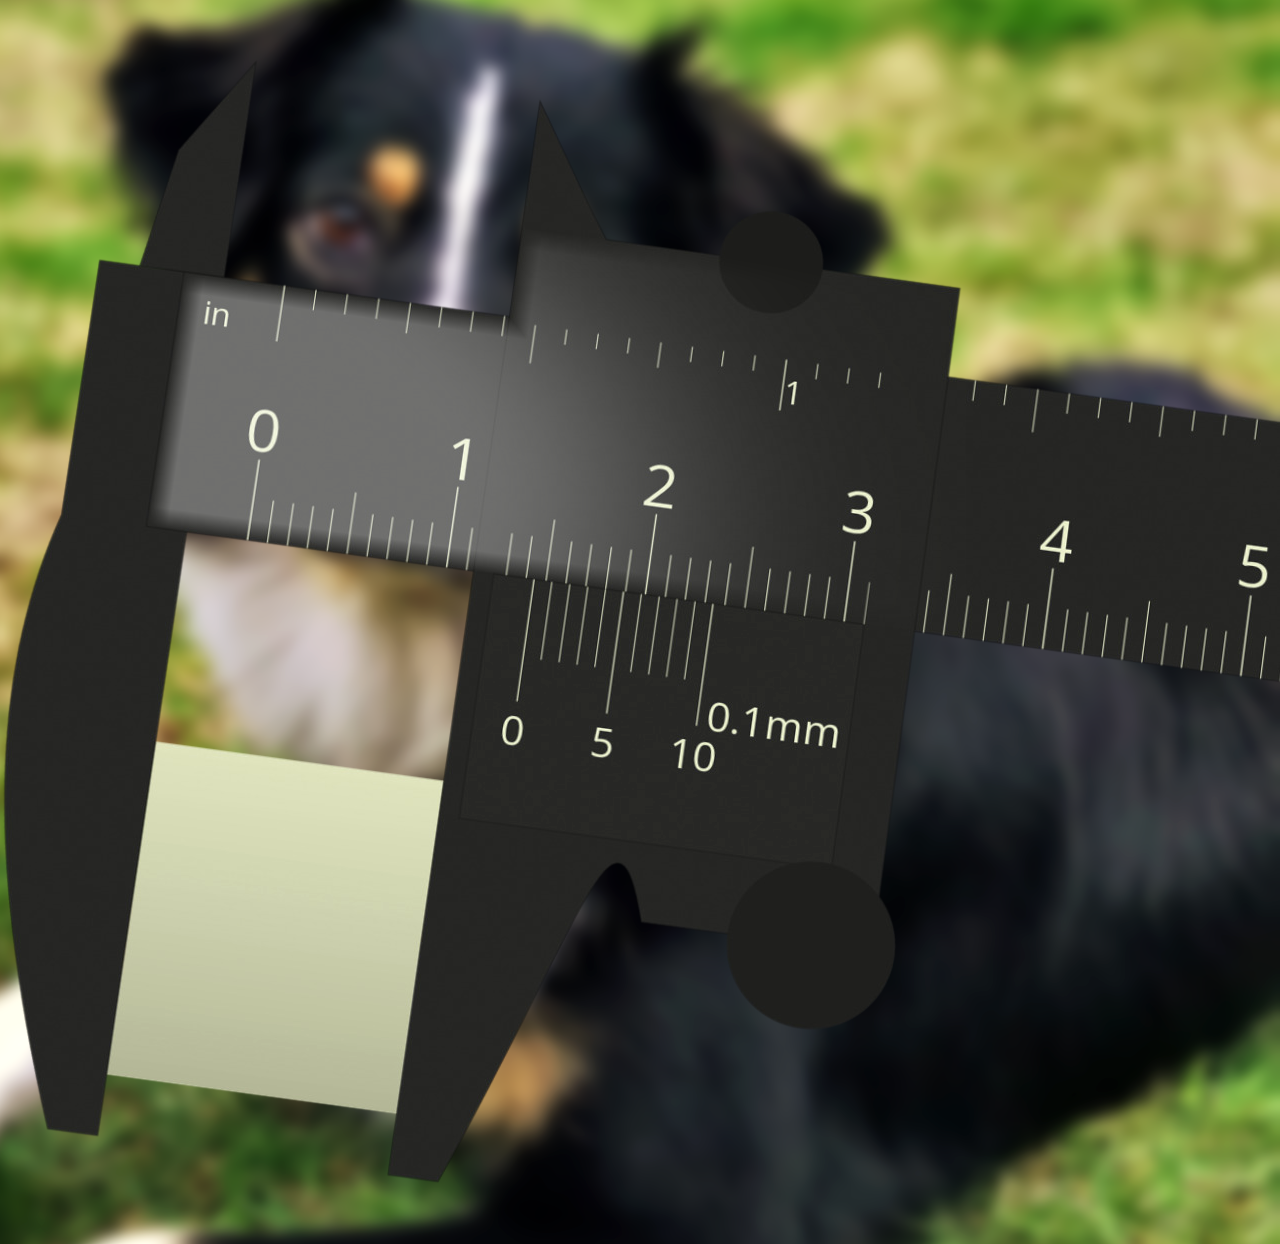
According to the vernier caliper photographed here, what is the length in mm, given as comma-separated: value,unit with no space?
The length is 14.4,mm
